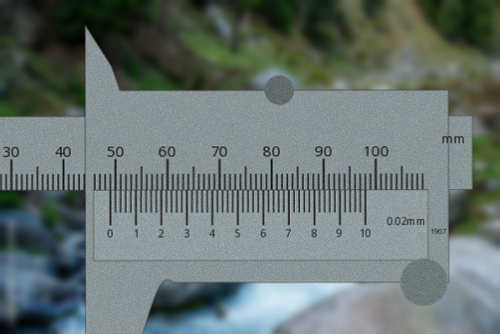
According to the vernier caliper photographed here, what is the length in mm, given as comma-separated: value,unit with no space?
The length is 49.0,mm
